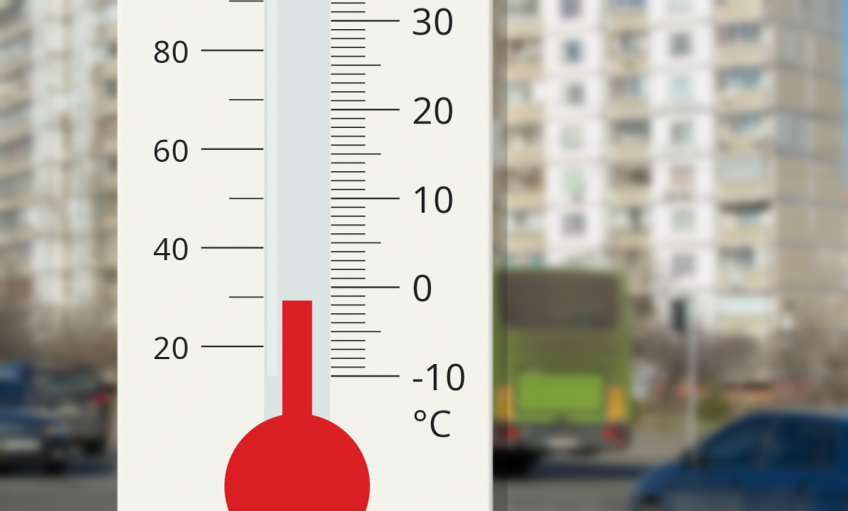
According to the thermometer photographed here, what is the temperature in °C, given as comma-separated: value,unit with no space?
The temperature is -1.5,°C
